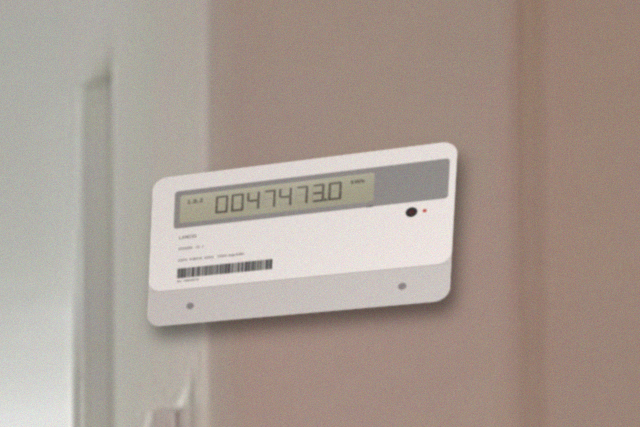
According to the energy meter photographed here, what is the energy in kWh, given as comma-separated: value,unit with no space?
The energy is 47473.0,kWh
